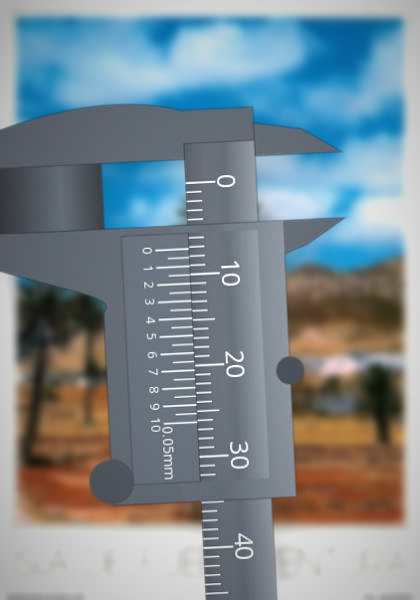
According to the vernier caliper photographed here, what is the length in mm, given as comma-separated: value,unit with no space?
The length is 7.2,mm
